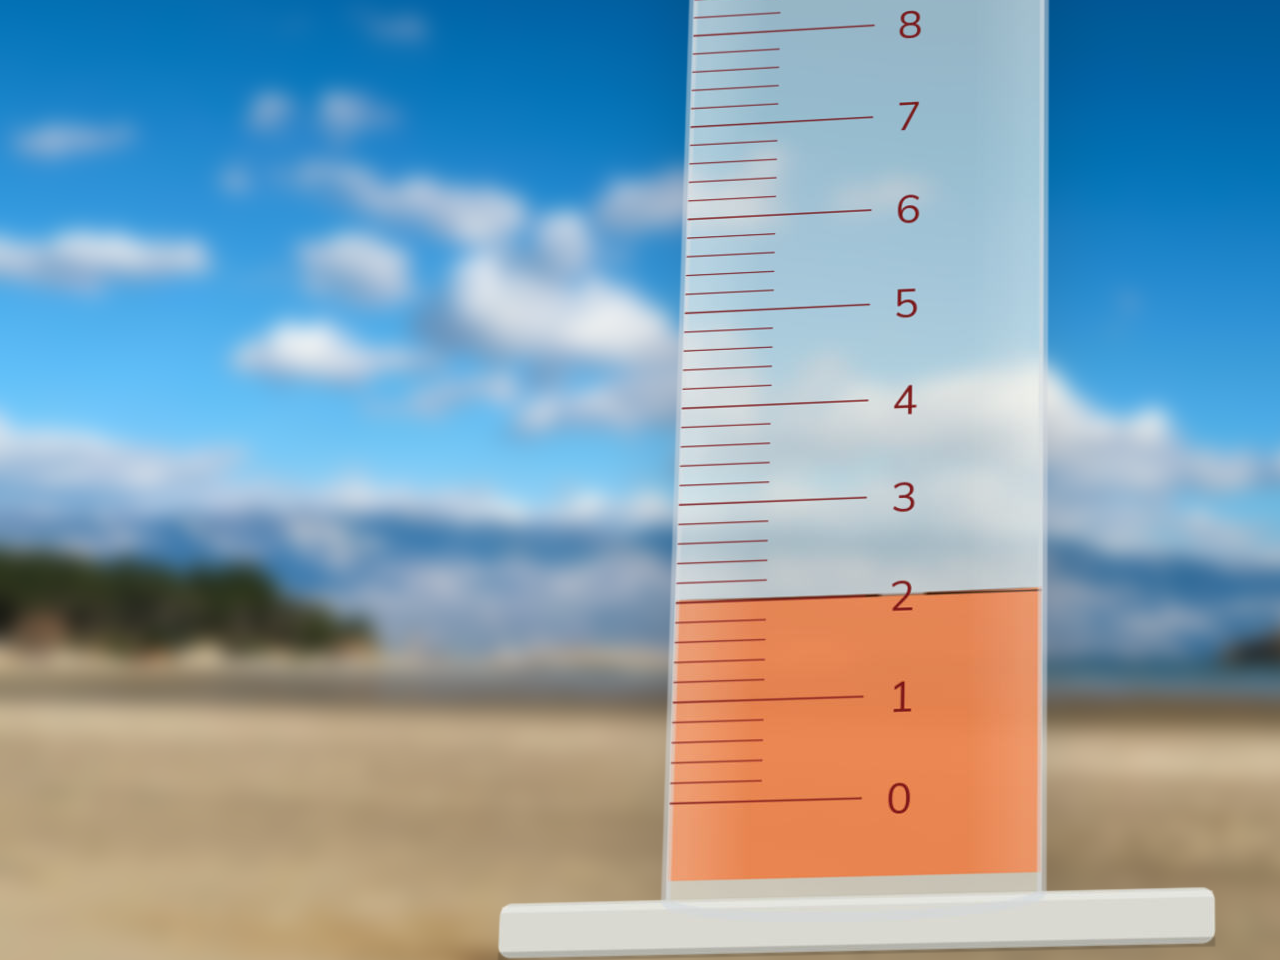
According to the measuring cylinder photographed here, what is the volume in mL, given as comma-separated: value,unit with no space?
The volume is 2,mL
